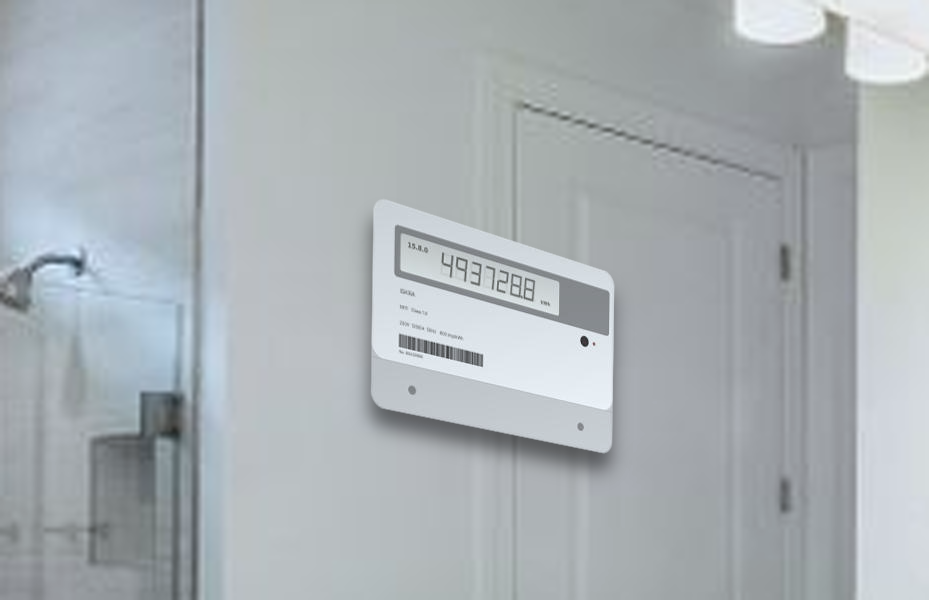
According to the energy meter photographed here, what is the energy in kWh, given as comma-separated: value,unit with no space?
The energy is 493728.8,kWh
